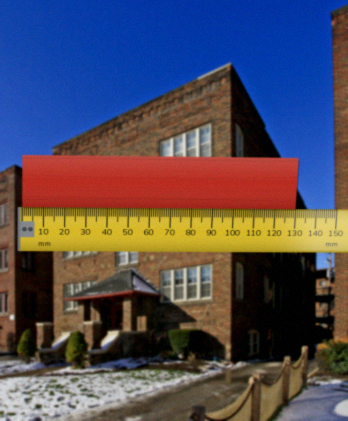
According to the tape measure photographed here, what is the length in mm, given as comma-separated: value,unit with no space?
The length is 130,mm
